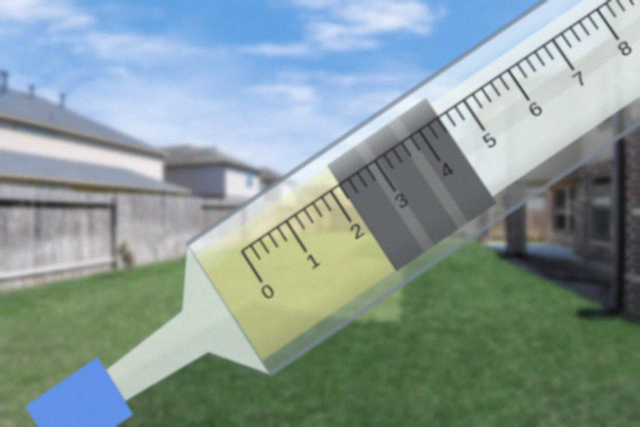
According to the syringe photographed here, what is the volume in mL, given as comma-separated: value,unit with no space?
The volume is 2.2,mL
